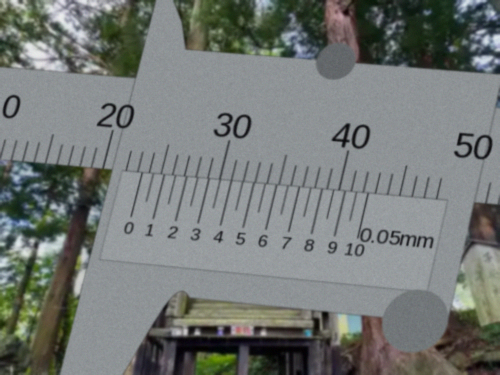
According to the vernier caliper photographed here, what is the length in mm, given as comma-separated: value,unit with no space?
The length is 23.4,mm
